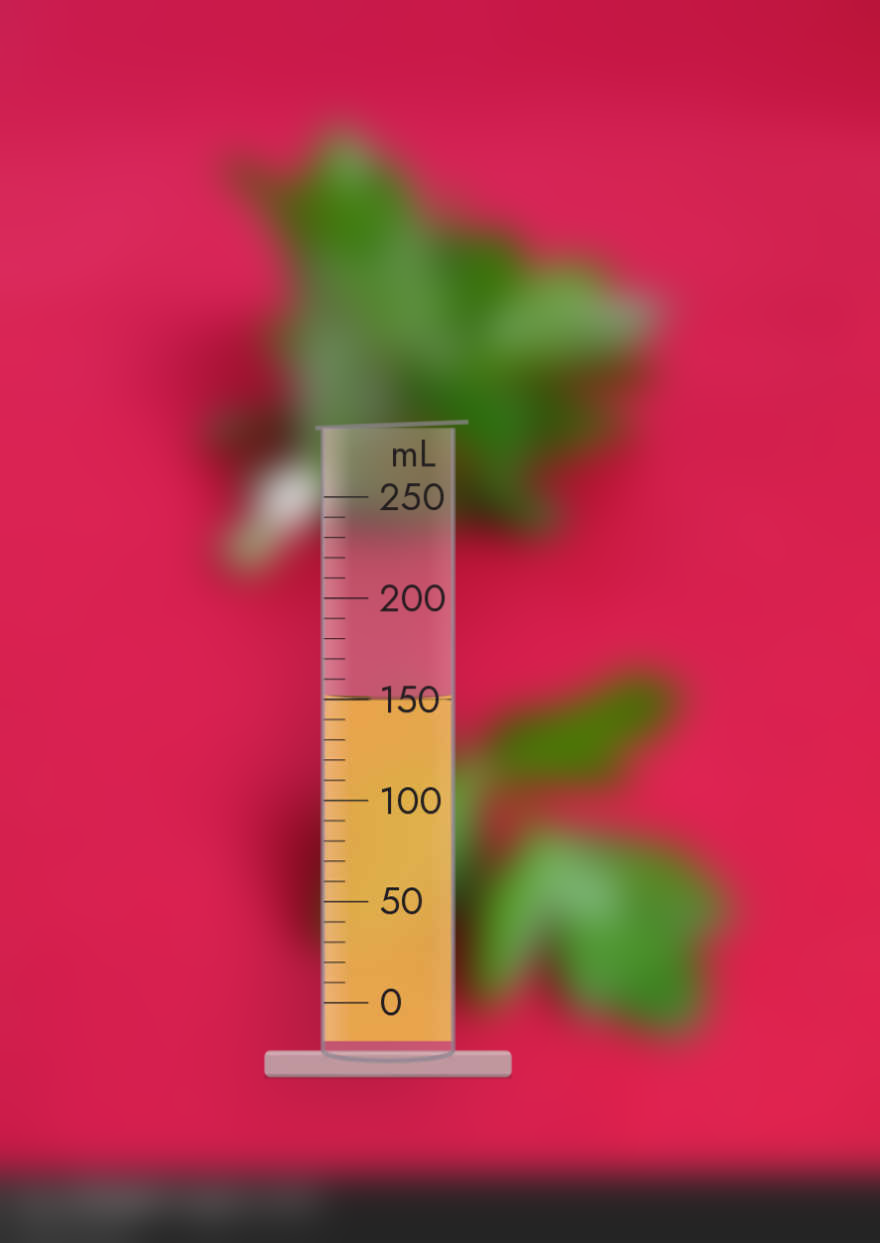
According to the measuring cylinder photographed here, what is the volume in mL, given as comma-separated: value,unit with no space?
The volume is 150,mL
